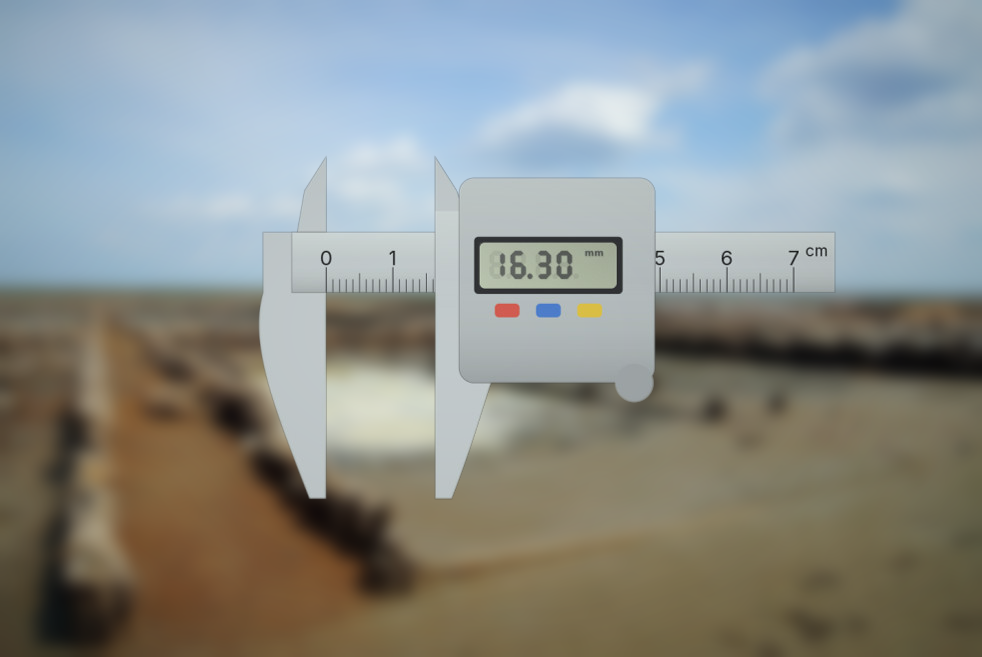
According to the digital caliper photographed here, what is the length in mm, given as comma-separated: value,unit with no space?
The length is 16.30,mm
